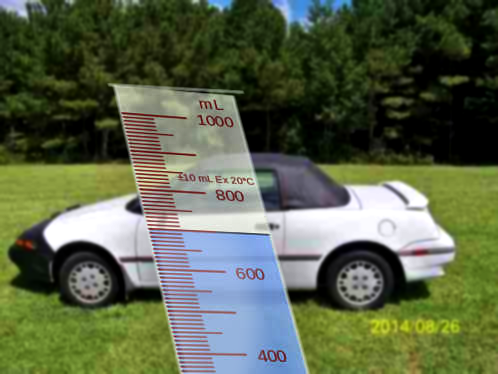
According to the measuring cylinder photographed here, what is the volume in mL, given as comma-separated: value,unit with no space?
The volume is 700,mL
